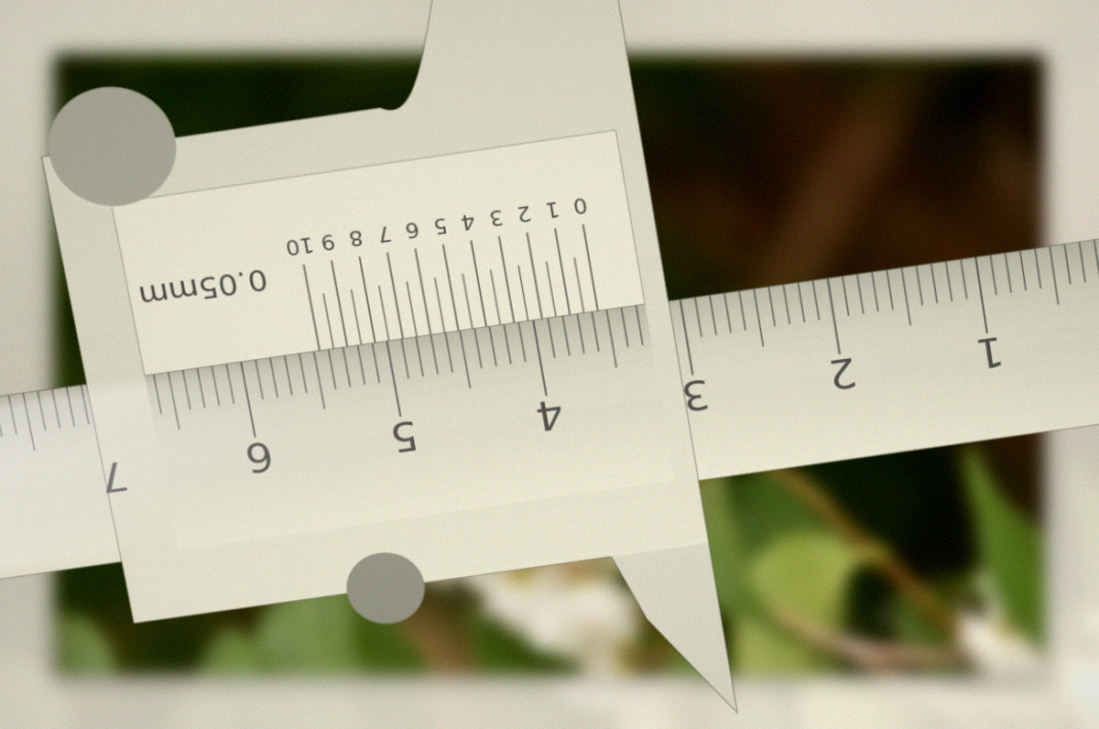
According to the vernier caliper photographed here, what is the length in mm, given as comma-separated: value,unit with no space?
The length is 35.6,mm
